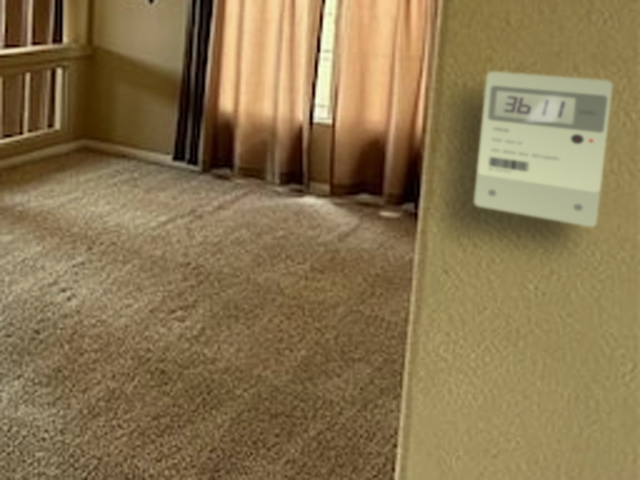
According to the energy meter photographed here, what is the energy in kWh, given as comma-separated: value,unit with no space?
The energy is 3611,kWh
